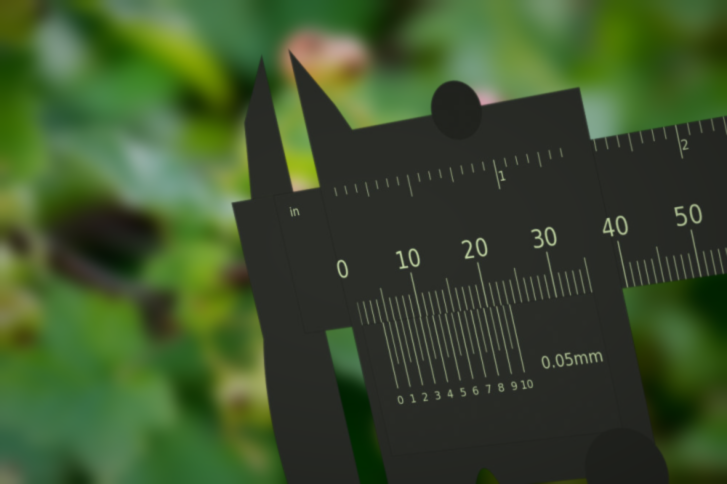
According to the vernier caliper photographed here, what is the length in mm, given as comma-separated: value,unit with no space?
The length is 4.2,mm
